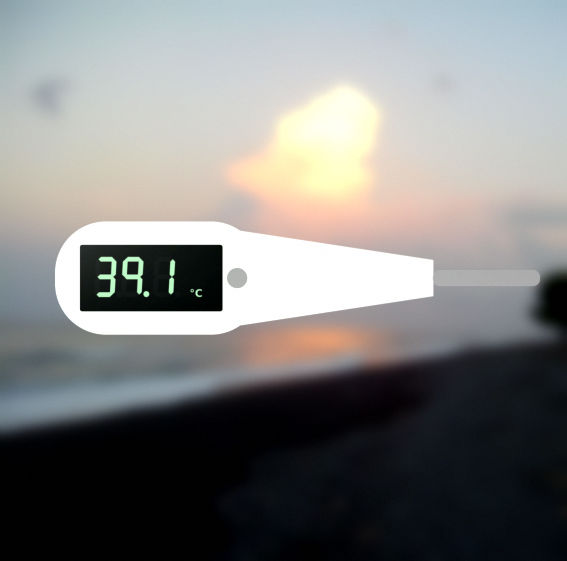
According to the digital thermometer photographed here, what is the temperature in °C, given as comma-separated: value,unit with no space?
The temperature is 39.1,°C
